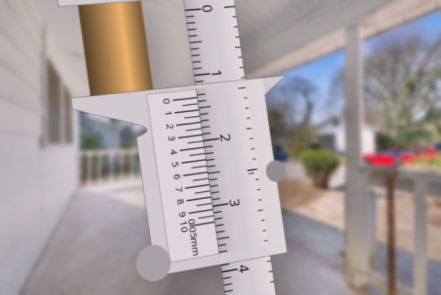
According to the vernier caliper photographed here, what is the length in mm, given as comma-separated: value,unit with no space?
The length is 13.4,mm
